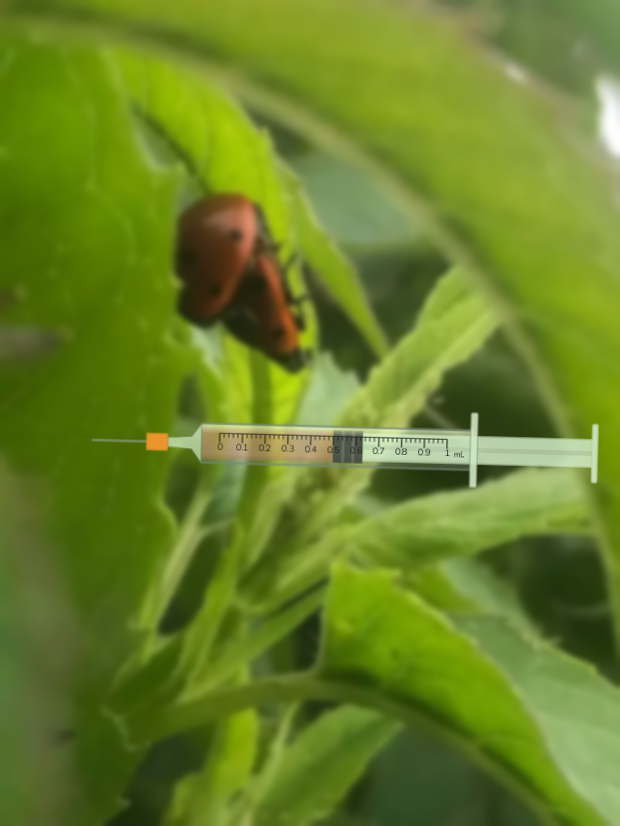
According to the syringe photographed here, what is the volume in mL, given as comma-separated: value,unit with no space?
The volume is 0.5,mL
